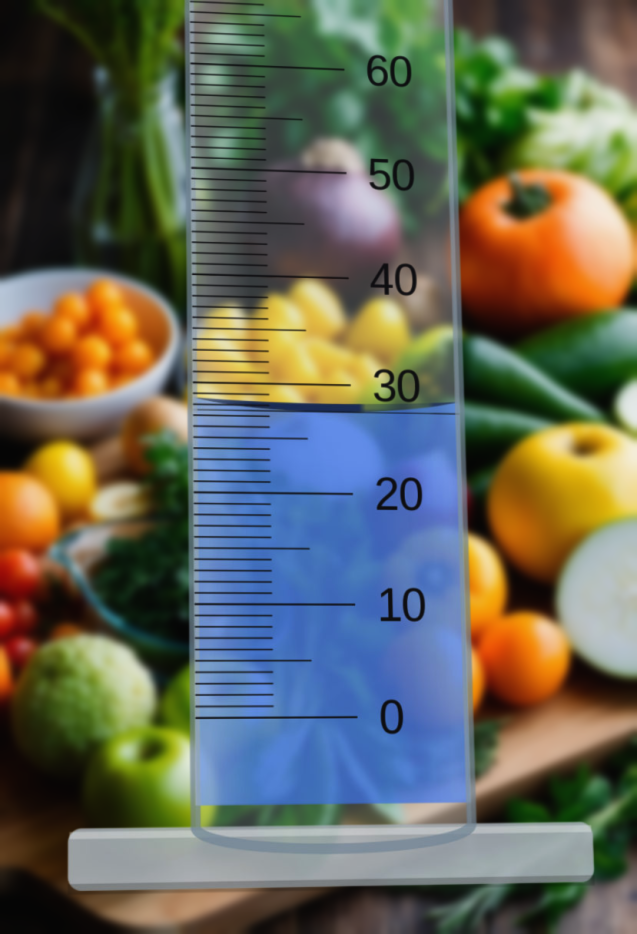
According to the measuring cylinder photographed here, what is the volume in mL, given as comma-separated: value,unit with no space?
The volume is 27.5,mL
